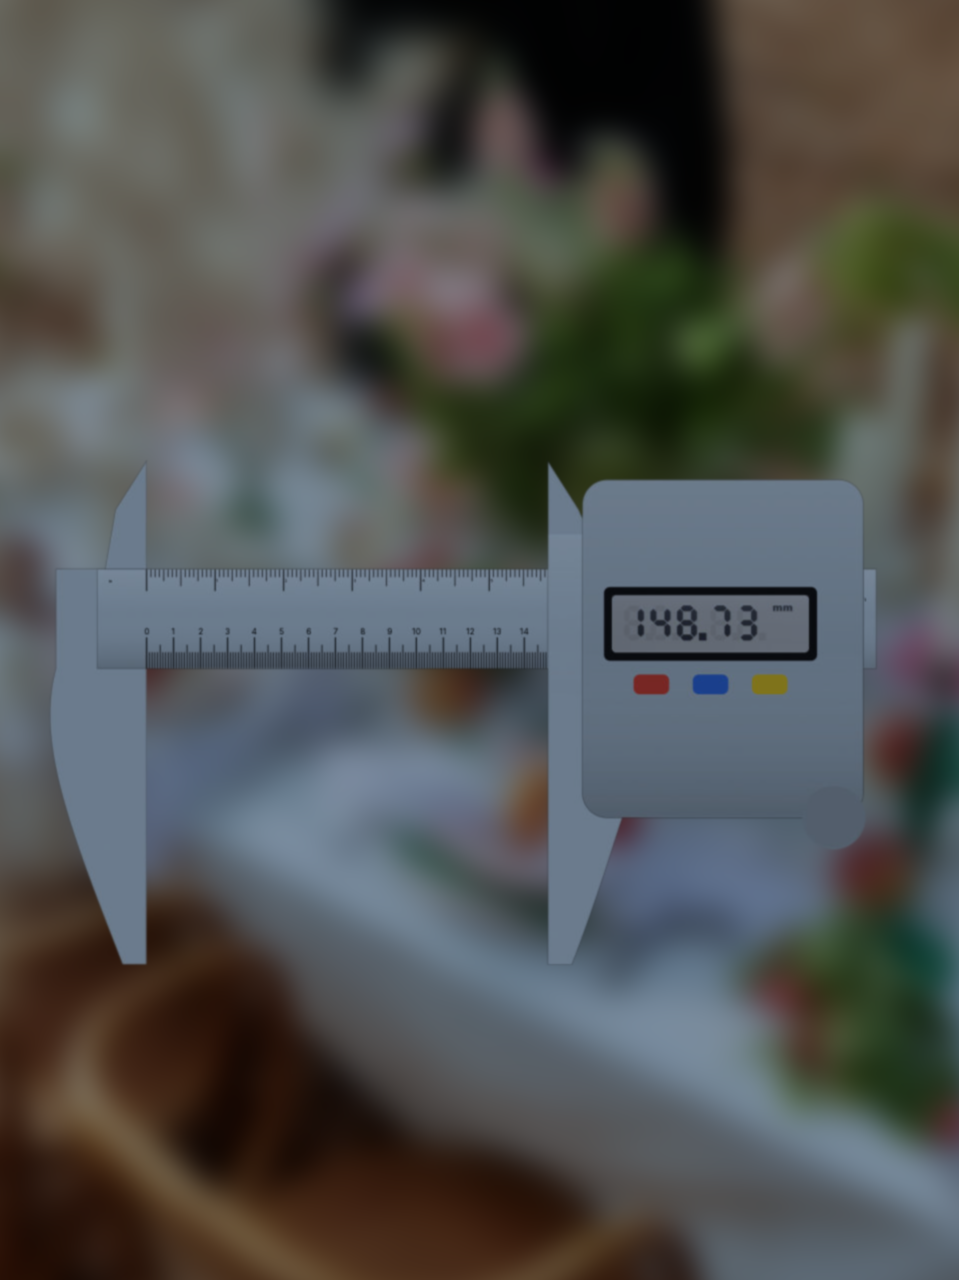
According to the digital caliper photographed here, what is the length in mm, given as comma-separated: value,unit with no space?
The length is 148.73,mm
